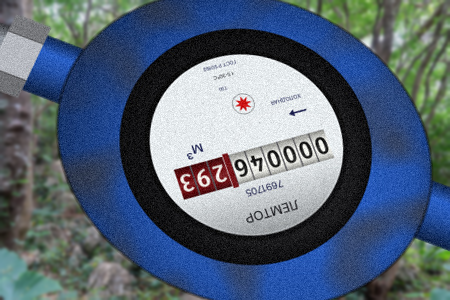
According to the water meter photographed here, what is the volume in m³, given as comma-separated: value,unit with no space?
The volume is 46.293,m³
